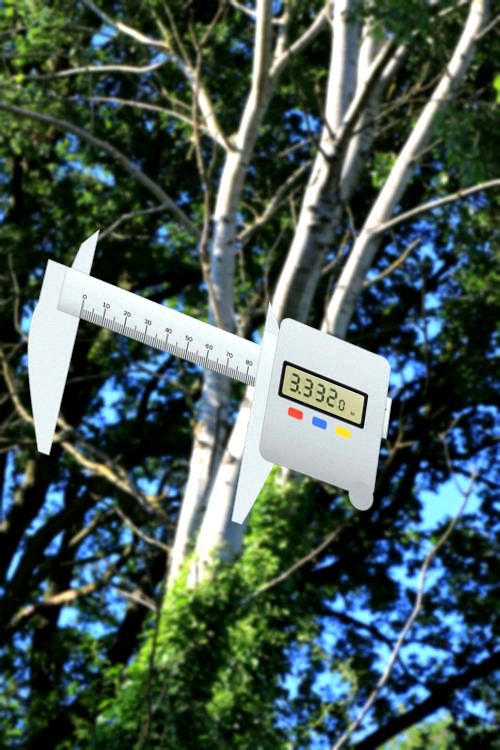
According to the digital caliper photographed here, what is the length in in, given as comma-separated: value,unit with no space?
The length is 3.3320,in
